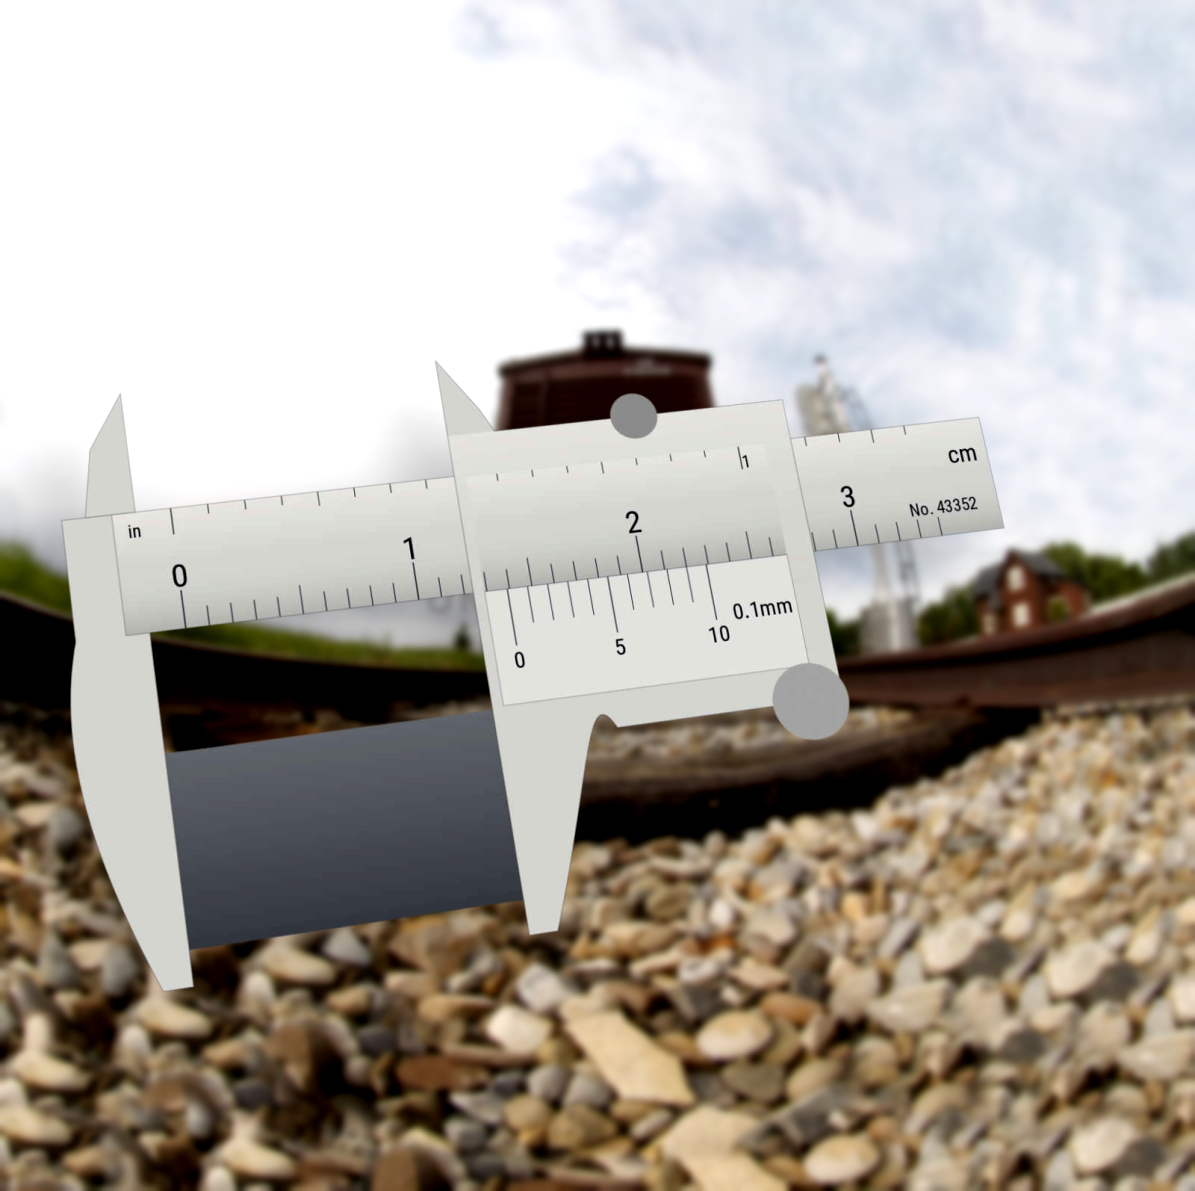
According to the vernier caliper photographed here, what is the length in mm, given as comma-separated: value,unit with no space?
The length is 13.9,mm
